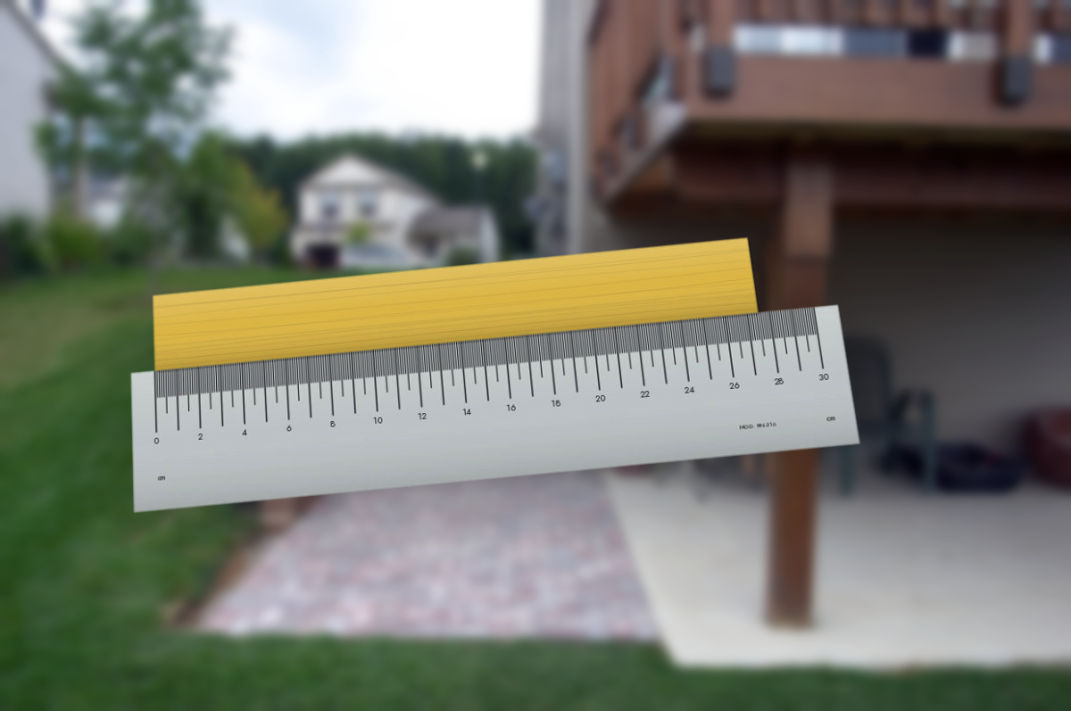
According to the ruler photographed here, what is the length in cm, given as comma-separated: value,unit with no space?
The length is 27.5,cm
